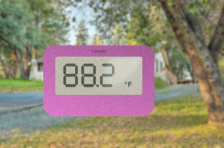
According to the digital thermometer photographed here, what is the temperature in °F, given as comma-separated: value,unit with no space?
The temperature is 88.2,°F
